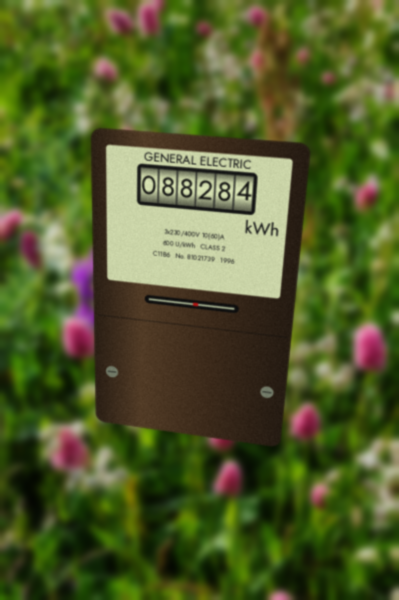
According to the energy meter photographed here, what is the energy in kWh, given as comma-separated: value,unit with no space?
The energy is 88284,kWh
